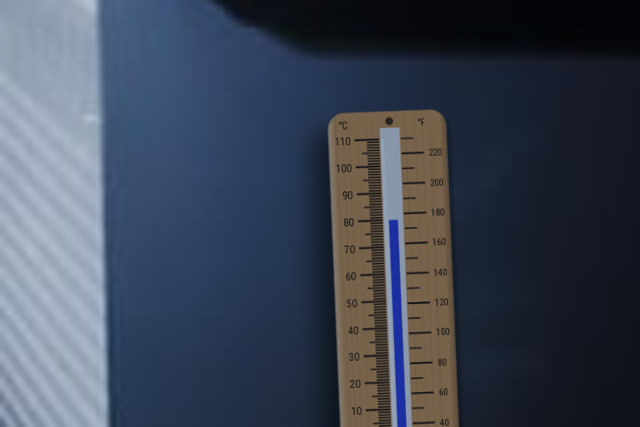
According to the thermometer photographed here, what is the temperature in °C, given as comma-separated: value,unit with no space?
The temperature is 80,°C
